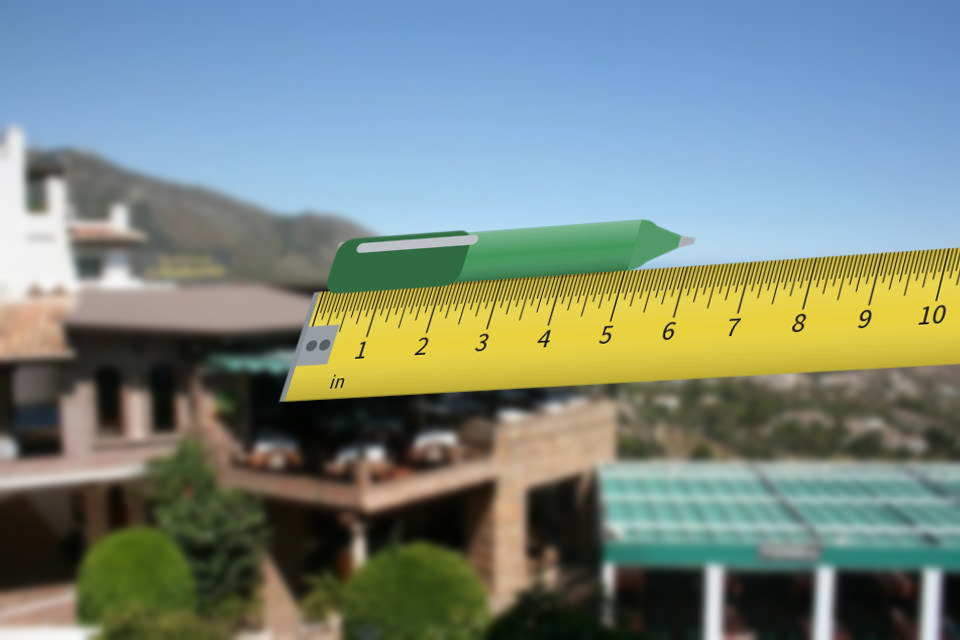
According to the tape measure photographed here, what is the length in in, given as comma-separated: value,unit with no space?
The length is 6,in
